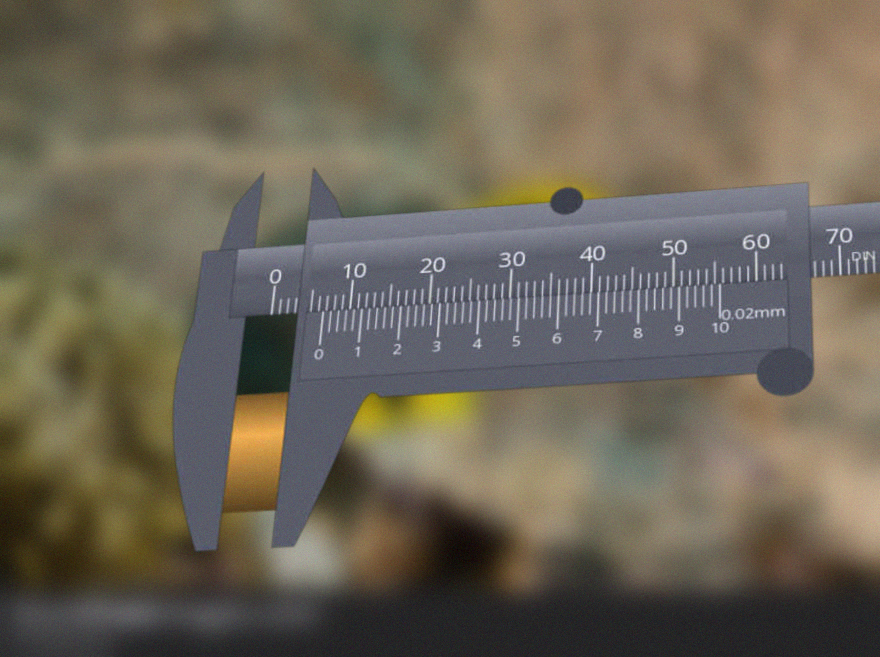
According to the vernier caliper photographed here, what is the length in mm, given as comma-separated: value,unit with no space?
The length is 6.6,mm
